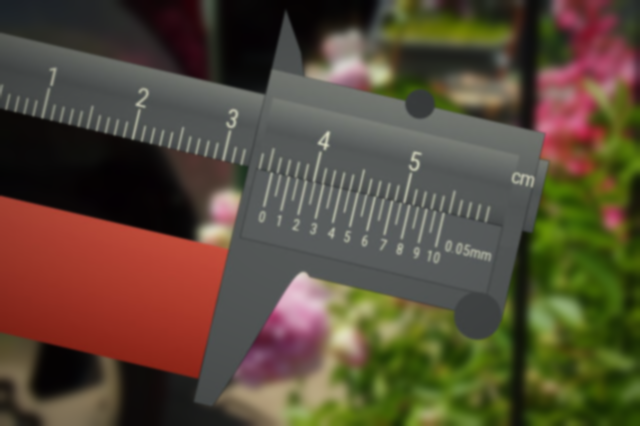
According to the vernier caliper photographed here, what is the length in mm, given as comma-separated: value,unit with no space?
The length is 35.4,mm
